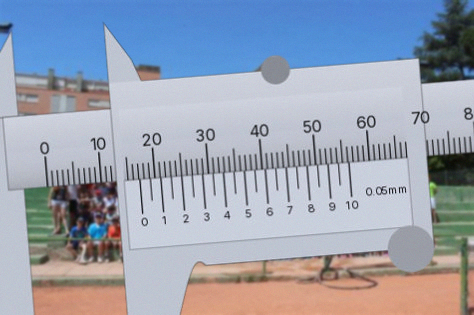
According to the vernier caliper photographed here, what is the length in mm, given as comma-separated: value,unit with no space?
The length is 17.2,mm
